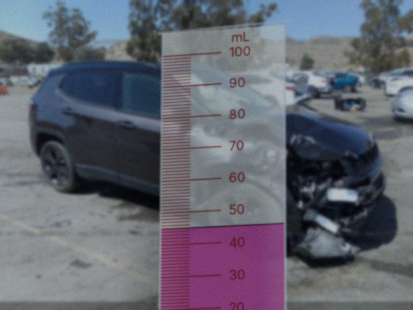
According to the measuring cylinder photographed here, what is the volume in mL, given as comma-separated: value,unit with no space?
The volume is 45,mL
